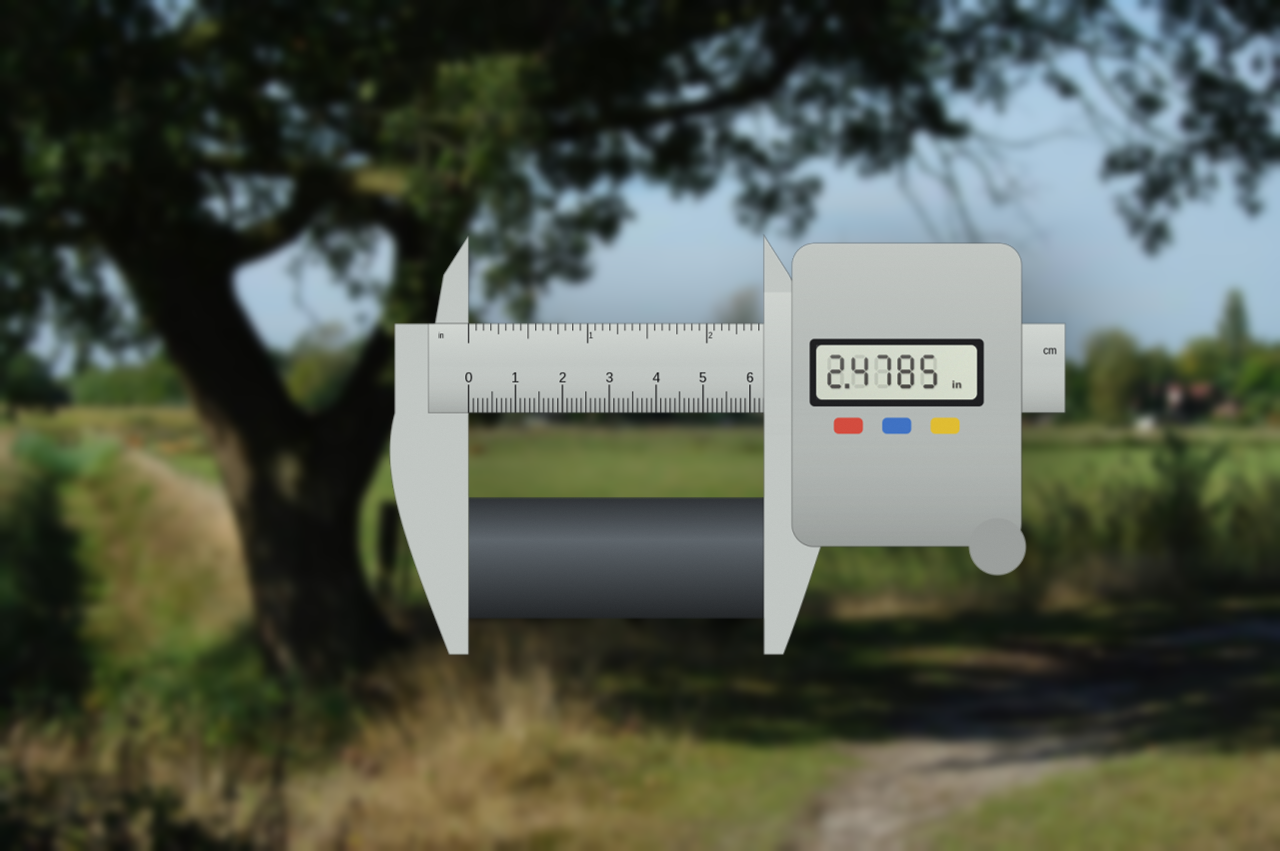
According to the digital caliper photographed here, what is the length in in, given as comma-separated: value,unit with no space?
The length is 2.4785,in
